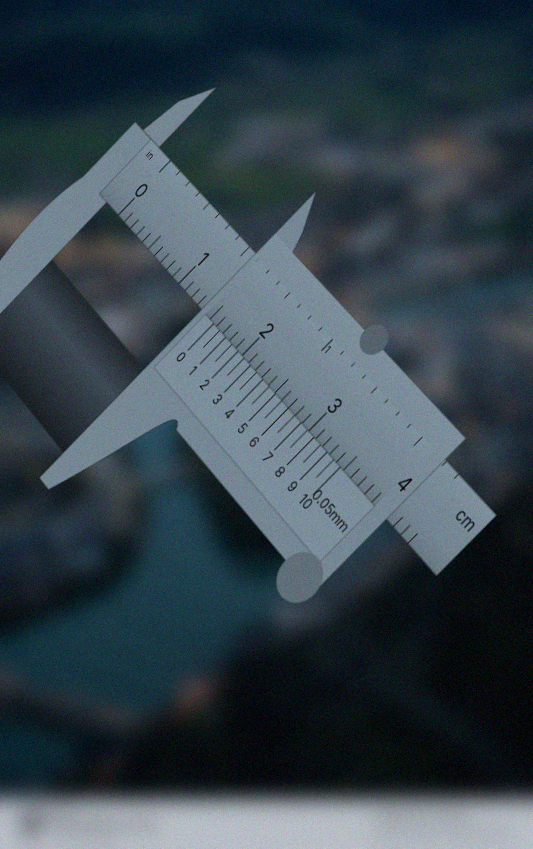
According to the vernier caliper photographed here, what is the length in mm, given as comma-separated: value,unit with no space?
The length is 15.6,mm
